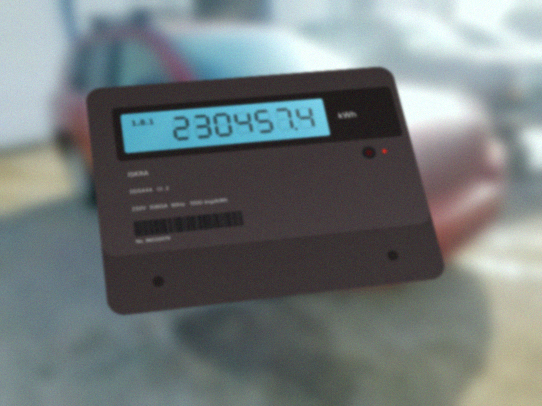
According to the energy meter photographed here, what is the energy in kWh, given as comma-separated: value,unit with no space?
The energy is 230457.4,kWh
